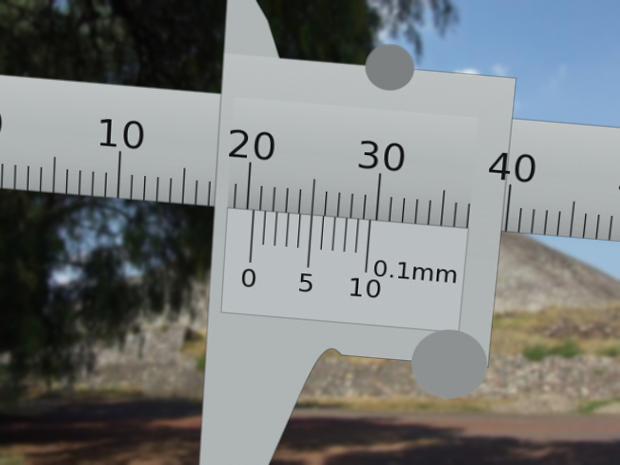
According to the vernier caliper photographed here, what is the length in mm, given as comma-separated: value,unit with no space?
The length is 20.5,mm
